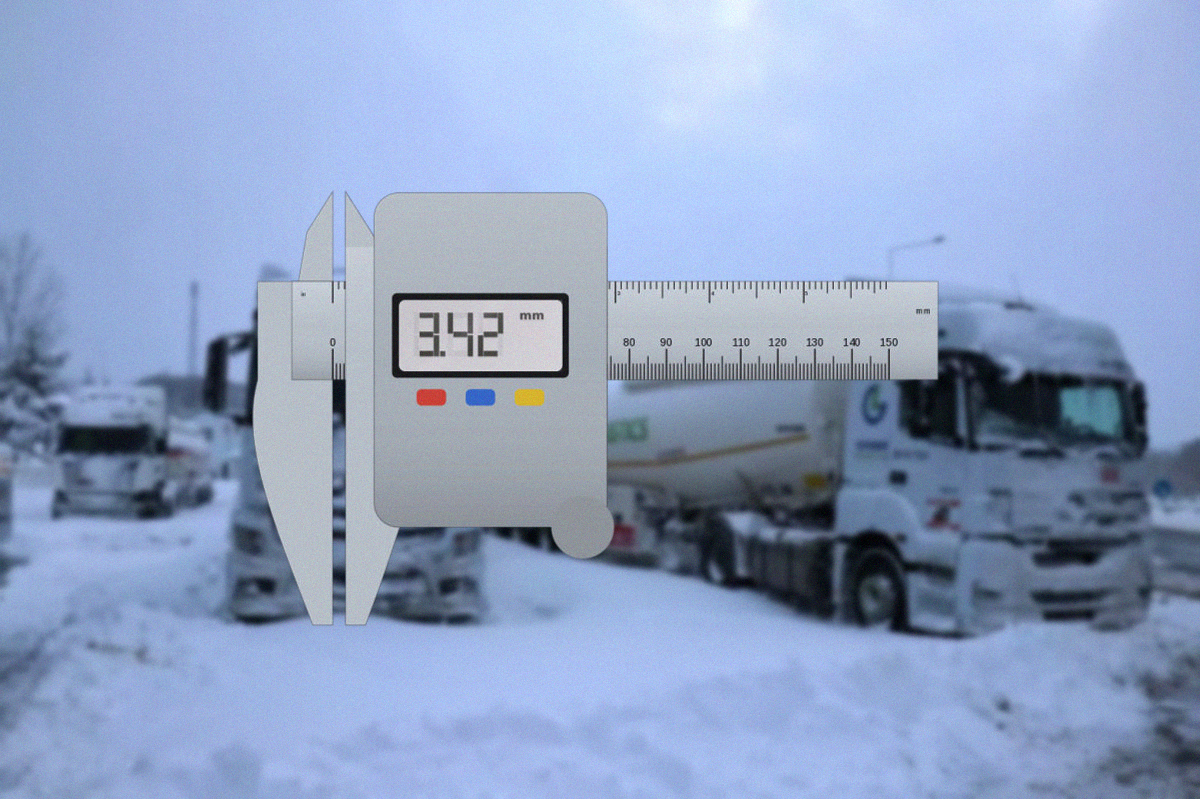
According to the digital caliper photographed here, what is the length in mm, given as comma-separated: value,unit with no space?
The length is 3.42,mm
